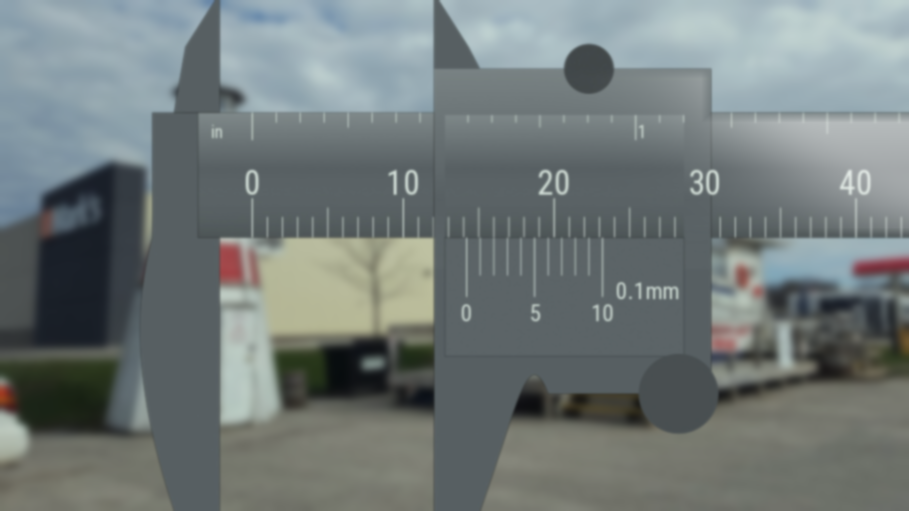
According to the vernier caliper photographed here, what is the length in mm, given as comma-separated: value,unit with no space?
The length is 14.2,mm
